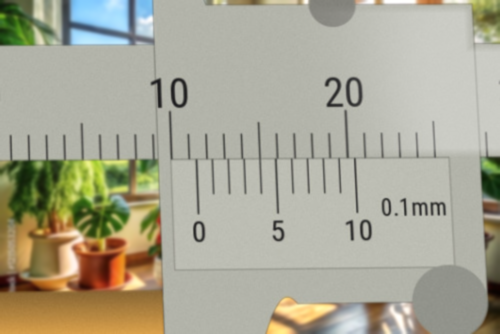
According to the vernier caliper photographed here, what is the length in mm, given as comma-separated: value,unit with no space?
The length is 11.4,mm
